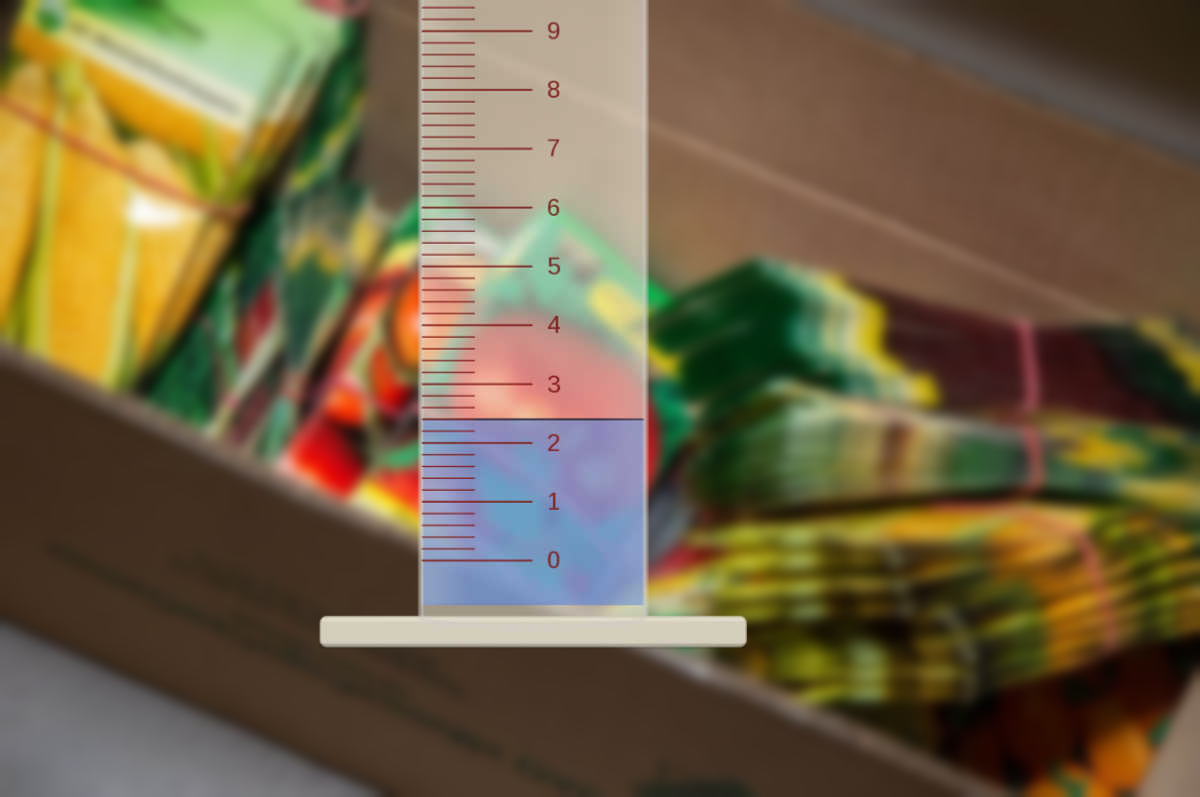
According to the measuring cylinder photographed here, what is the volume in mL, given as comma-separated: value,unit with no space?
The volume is 2.4,mL
